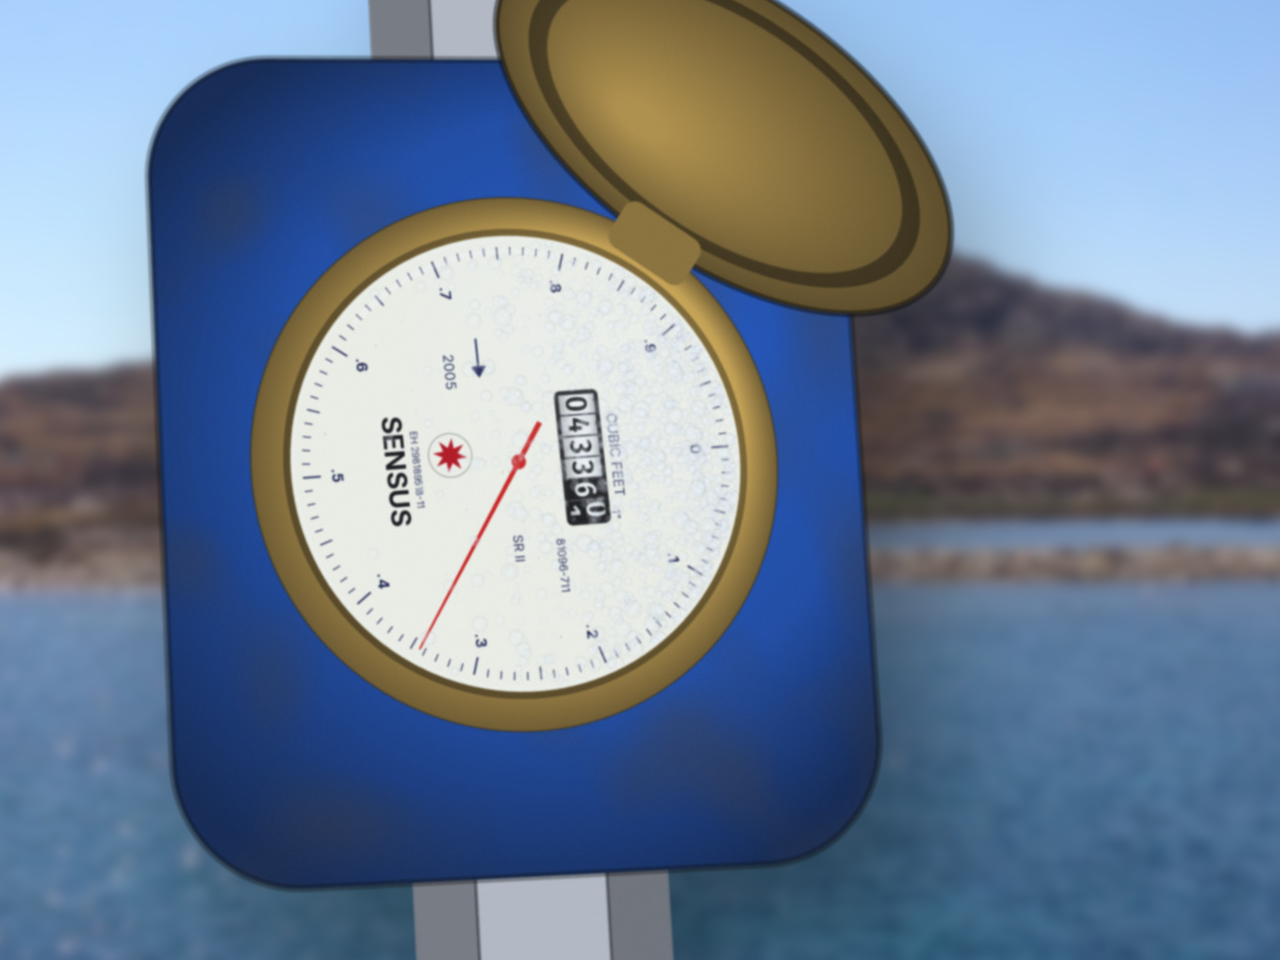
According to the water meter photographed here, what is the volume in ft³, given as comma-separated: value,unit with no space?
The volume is 43360.34,ft³
